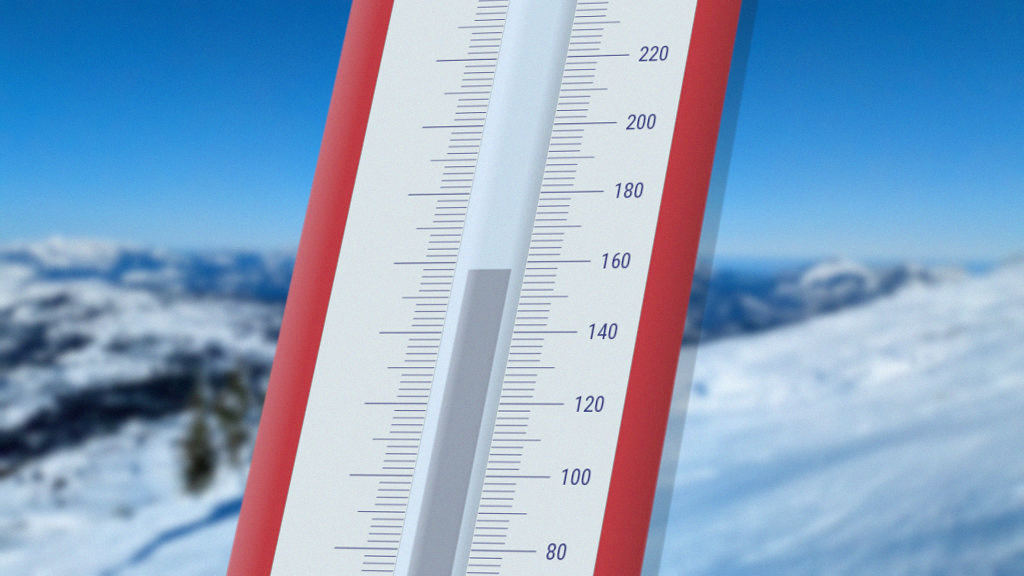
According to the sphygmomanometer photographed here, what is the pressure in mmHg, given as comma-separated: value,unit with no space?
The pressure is 158,mmHg
